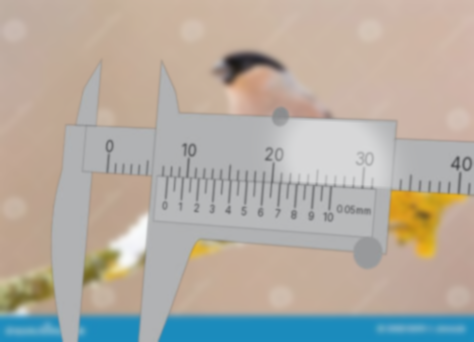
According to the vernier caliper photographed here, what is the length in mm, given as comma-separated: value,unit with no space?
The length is 7.6,mm
